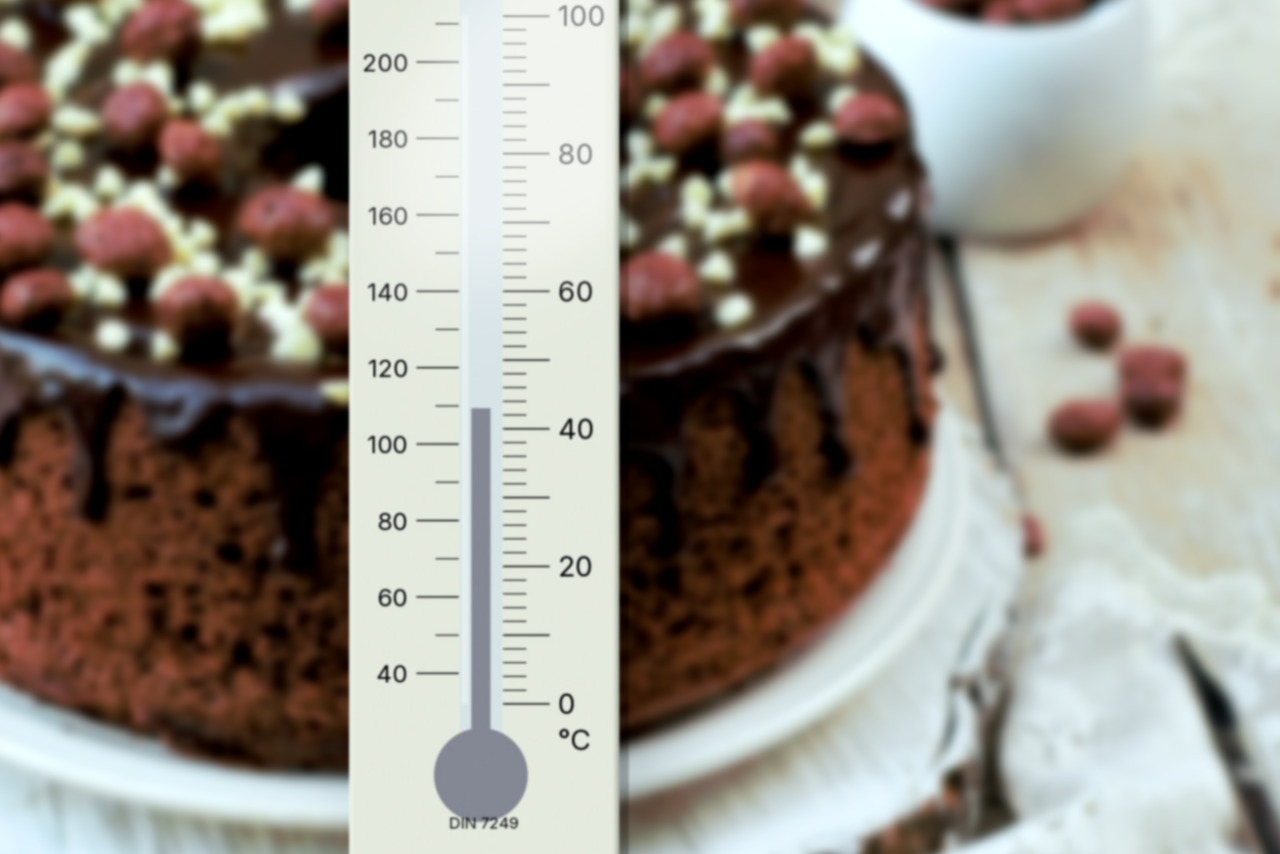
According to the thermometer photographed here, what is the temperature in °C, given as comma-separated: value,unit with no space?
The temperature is 43,°C
